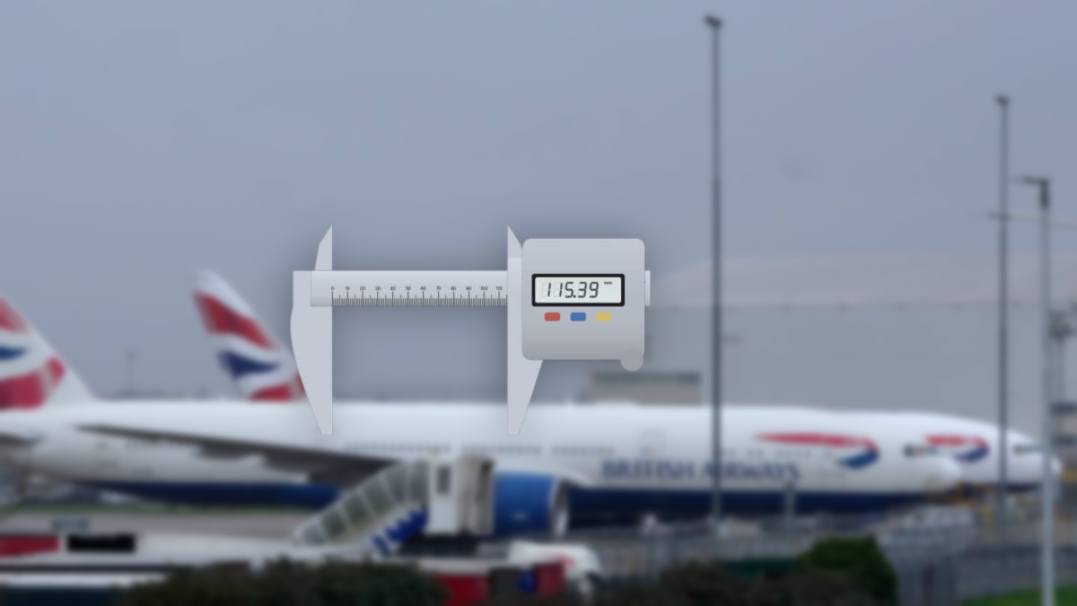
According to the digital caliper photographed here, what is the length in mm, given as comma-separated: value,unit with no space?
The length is 115.39,mm
